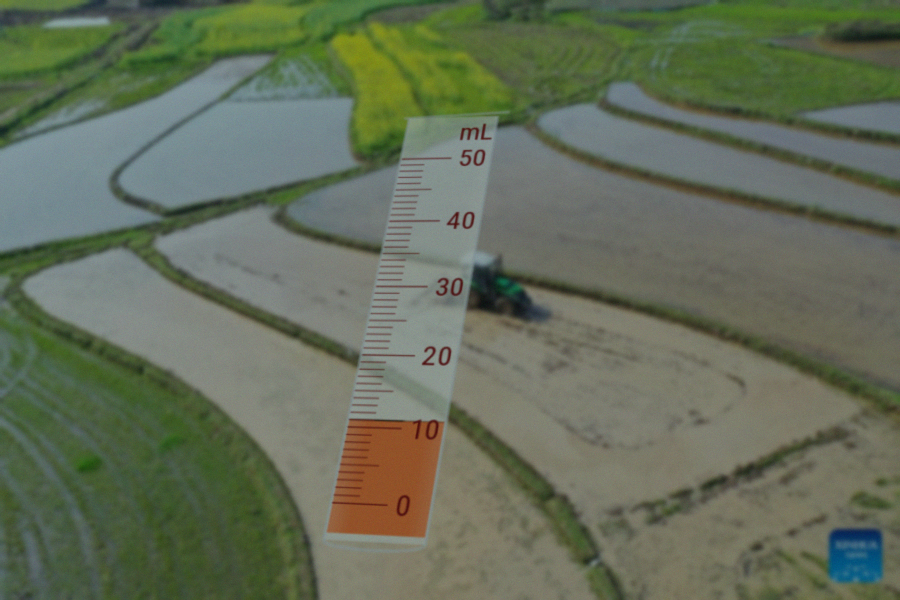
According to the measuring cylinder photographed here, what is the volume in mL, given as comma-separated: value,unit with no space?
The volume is 11,mL
